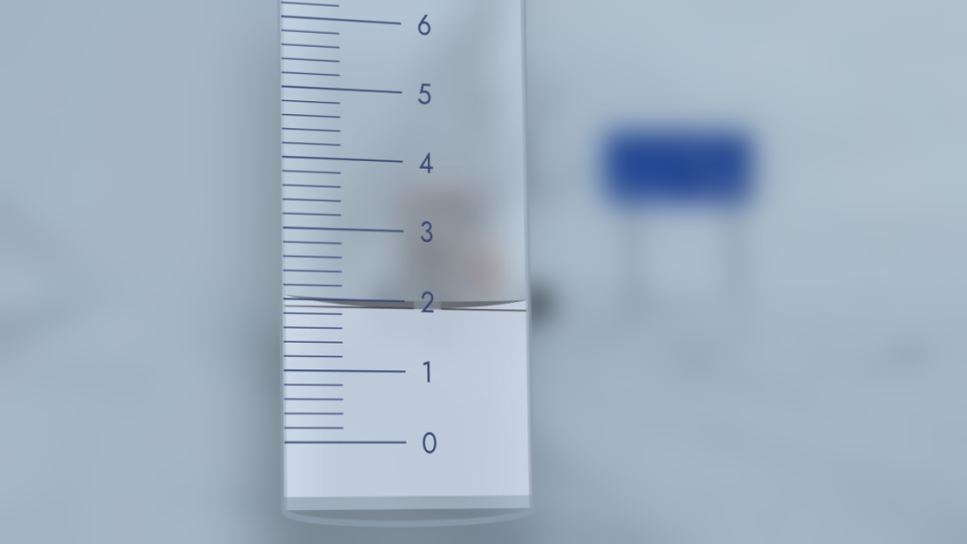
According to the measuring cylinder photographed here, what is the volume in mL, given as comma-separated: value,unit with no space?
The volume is 1.9,mL
